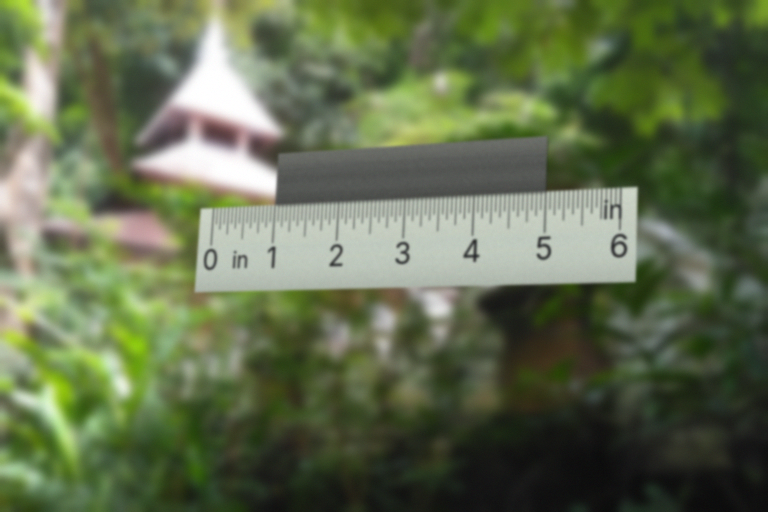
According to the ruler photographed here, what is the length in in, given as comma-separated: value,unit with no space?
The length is 4,in
